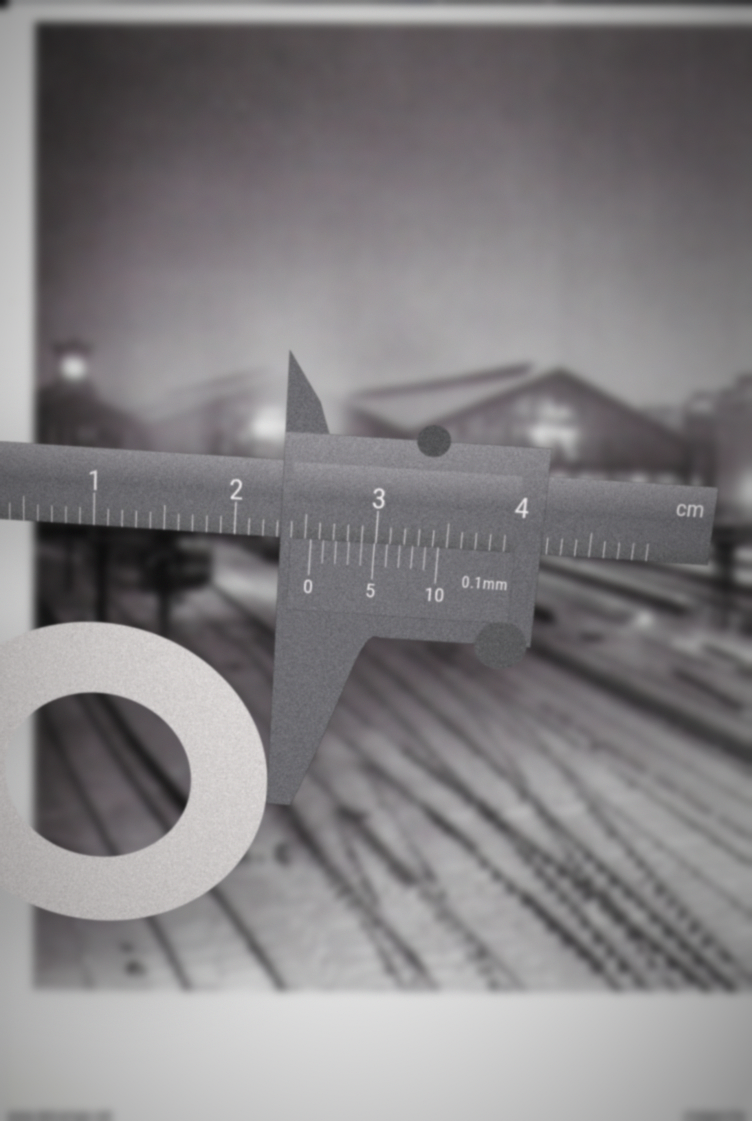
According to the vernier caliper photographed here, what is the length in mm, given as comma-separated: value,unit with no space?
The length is 25.4,mm
